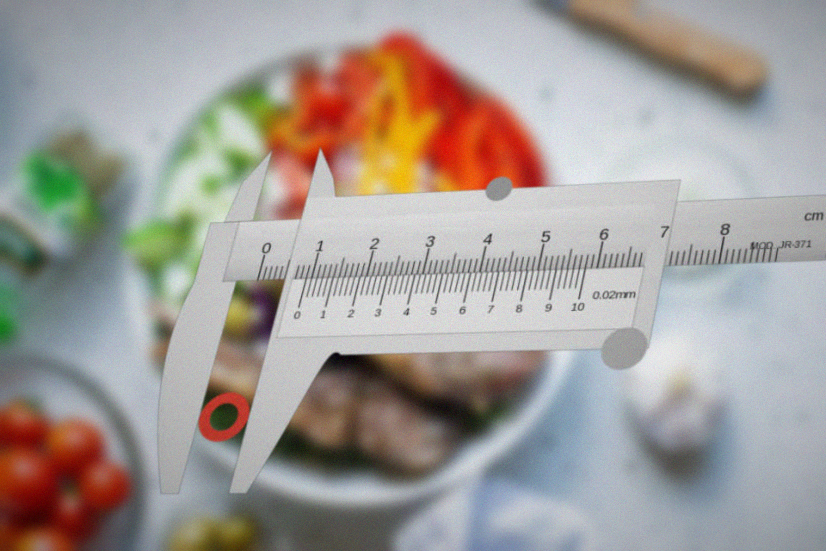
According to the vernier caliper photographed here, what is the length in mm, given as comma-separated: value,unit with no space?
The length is 9.0,mm
